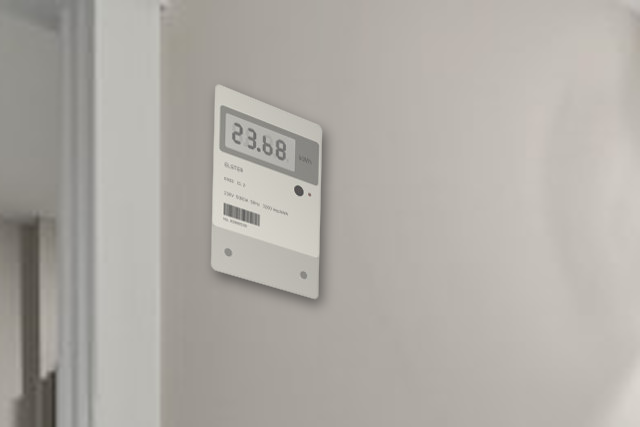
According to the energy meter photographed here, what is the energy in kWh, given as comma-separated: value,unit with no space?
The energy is 23.68,kWh
